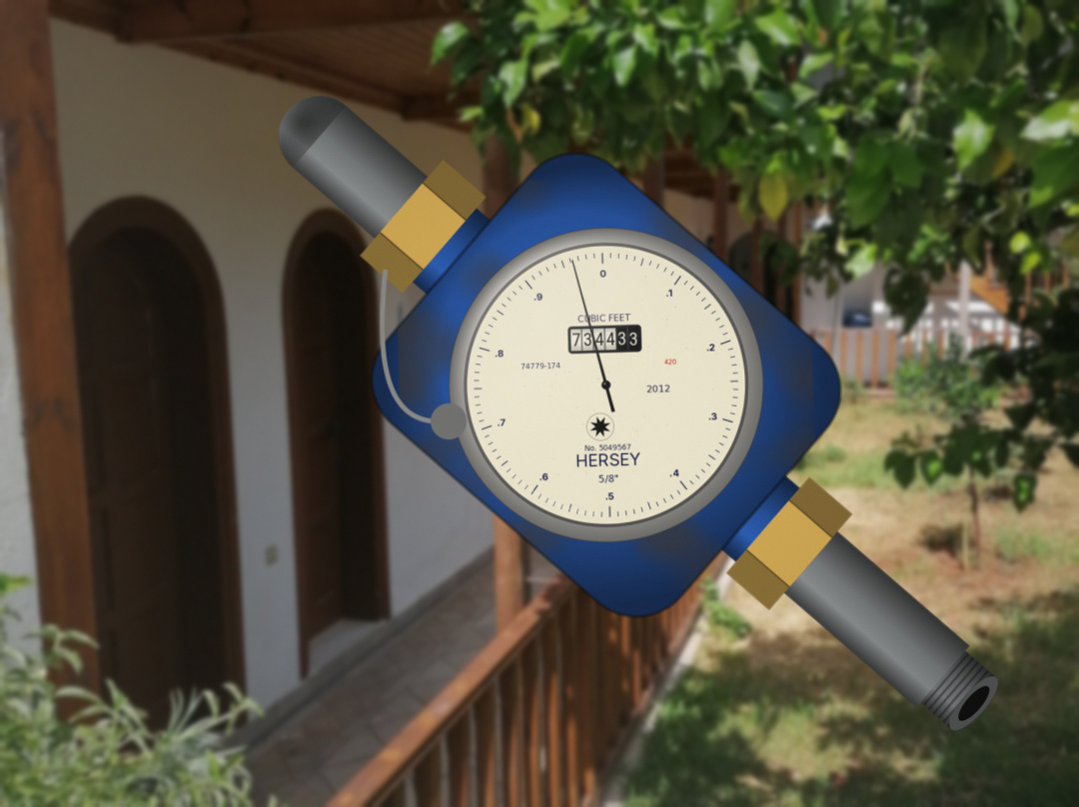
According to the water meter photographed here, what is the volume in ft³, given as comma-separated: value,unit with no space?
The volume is 734432.96,ft³
